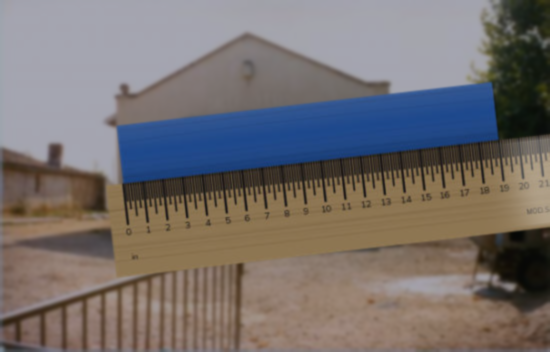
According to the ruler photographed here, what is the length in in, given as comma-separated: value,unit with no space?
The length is 19,in
